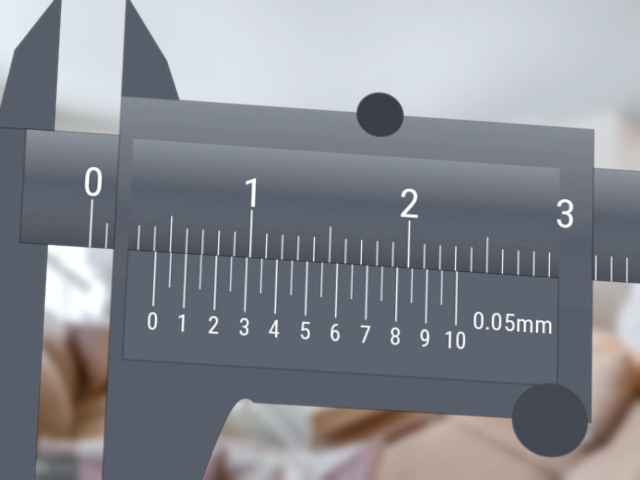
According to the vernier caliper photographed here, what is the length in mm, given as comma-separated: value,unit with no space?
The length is 4.1,mm
